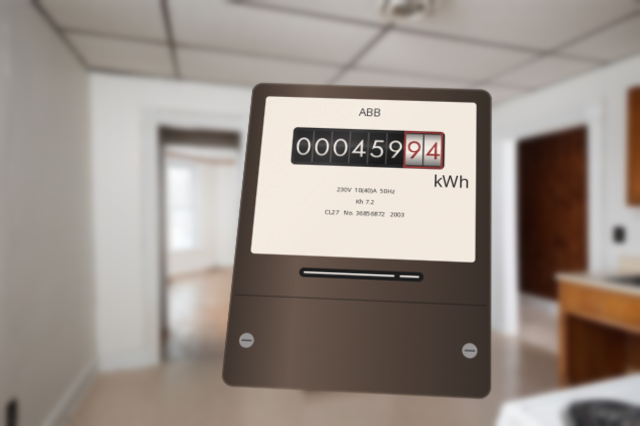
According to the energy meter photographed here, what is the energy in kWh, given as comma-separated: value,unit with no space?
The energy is 459.94,kWh
